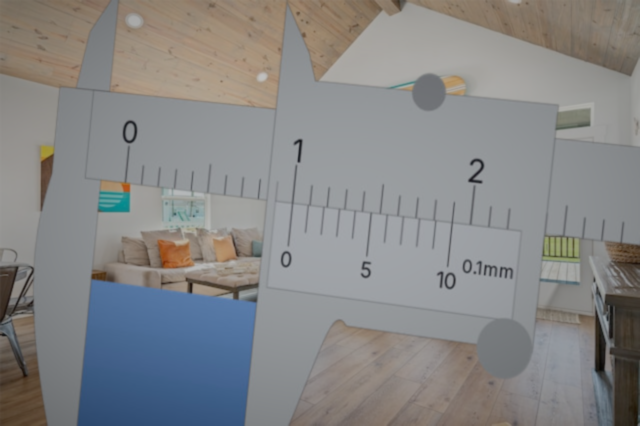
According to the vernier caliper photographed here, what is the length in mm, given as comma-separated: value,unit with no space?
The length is 10.0,mm
